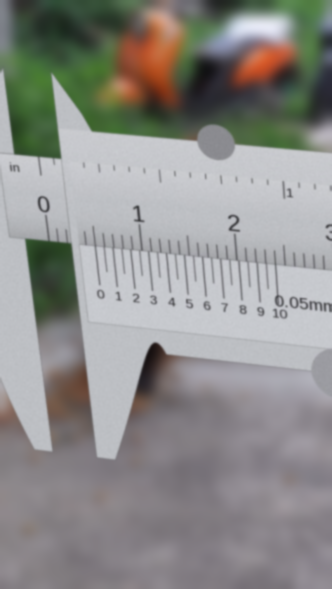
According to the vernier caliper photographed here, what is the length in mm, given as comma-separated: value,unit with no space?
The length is 5.0,mm
